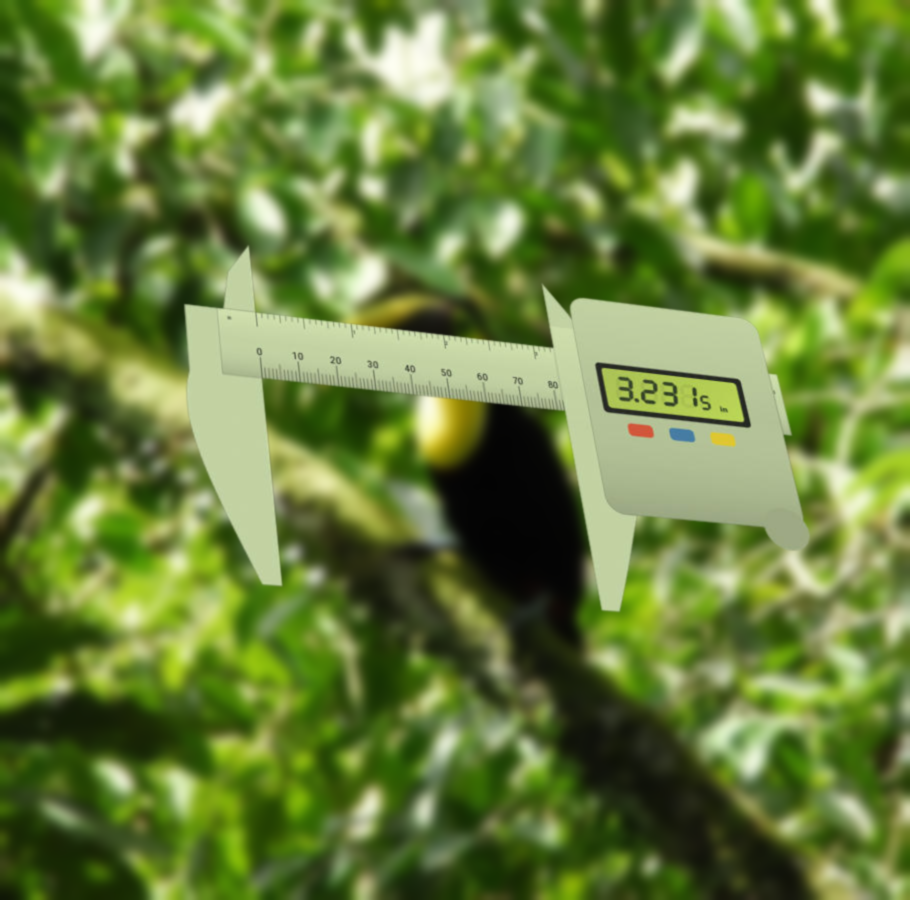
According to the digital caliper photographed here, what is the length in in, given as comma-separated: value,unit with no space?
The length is 3.2315,in
